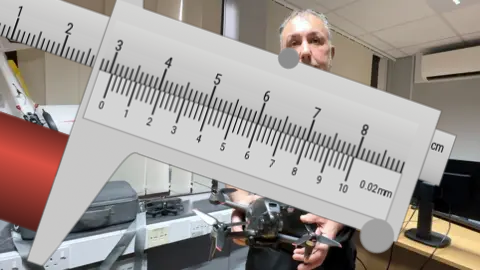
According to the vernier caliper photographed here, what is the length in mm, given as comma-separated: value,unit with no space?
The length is 30.5,mm
